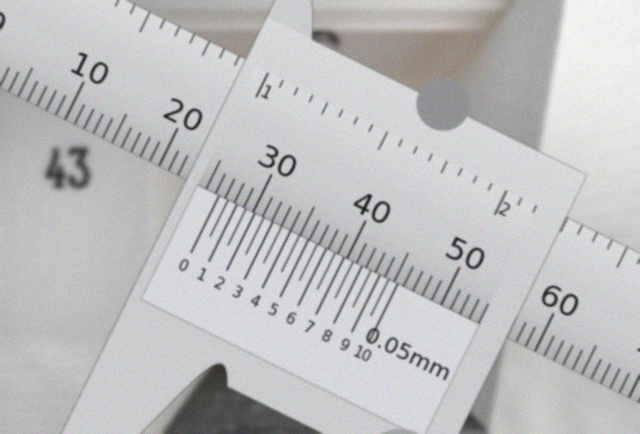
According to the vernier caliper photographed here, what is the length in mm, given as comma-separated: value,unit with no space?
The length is 26.4,mm
